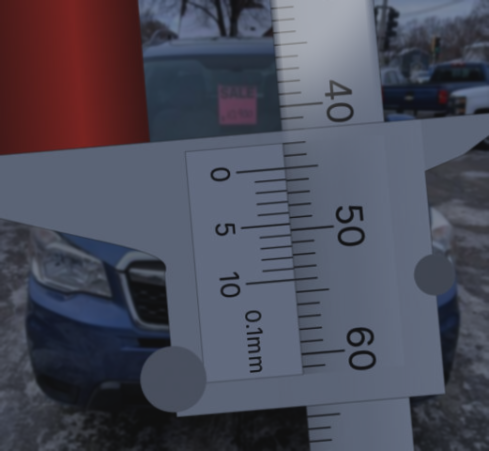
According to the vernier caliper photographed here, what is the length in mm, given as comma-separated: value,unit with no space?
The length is 45.0,mm
